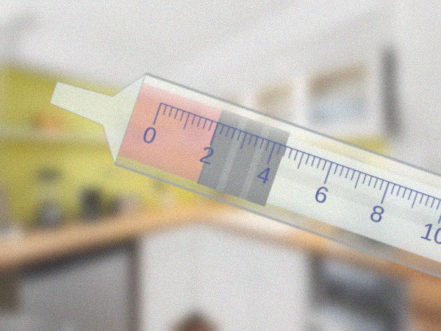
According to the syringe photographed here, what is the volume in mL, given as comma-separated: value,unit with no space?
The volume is 2,mL
